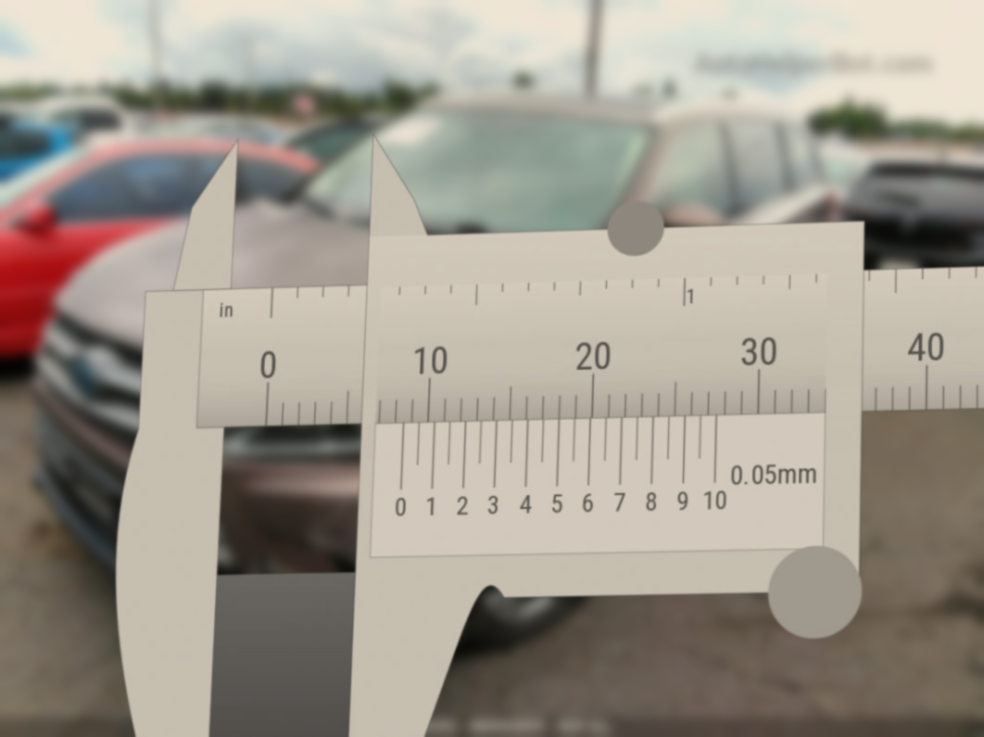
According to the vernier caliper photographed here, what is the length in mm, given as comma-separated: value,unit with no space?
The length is 8.5,mm
